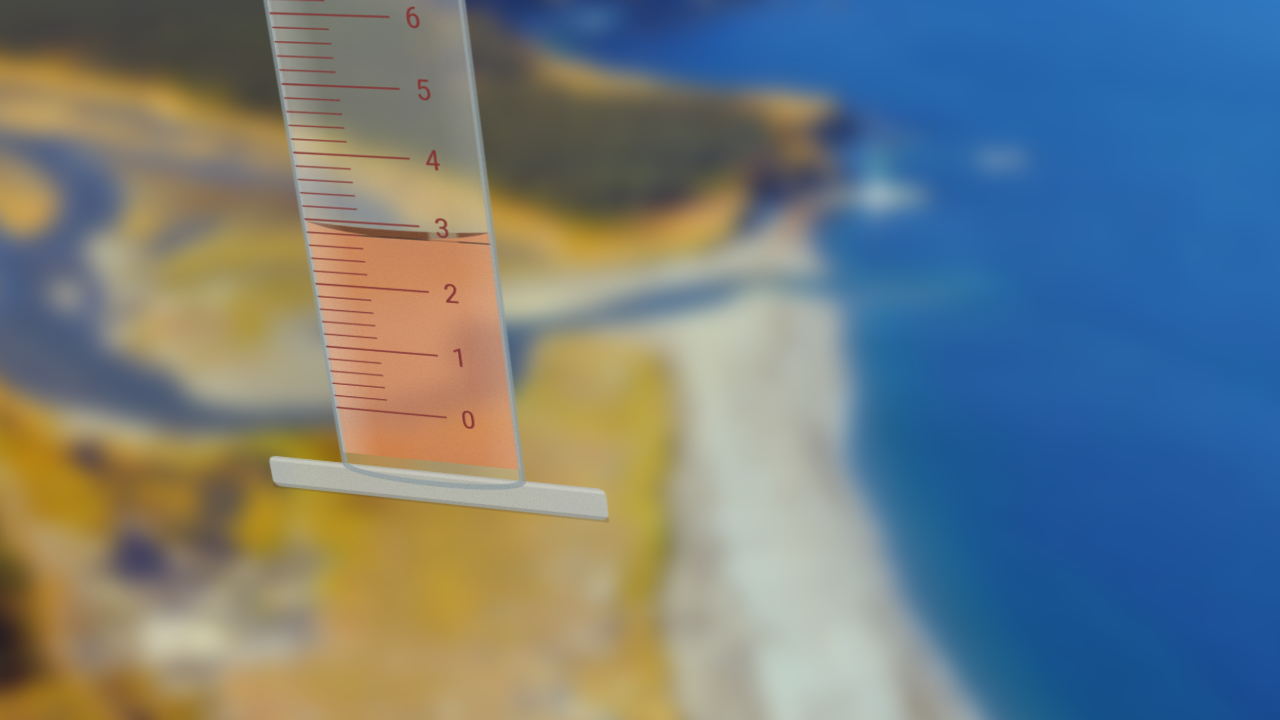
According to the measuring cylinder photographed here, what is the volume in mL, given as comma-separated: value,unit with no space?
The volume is 2.8,mL
